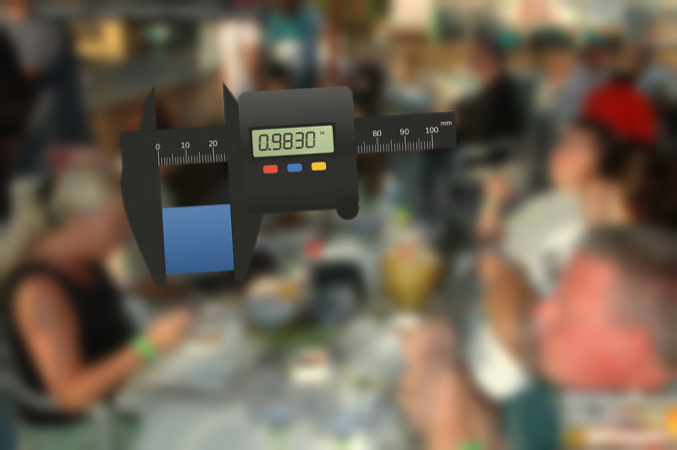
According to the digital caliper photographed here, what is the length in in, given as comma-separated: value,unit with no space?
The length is 0.9830,in
